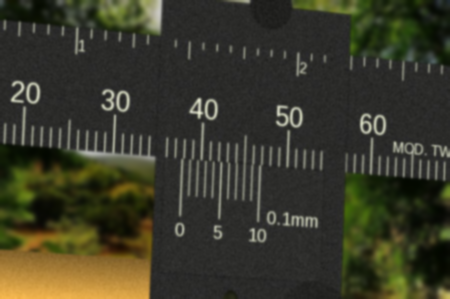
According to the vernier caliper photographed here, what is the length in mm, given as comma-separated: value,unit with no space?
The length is 37.8,mm
